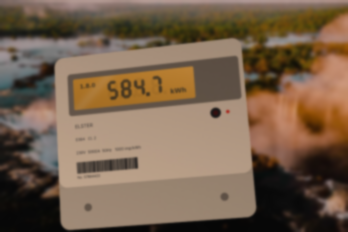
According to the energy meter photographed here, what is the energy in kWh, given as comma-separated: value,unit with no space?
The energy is 584.7,kWh
